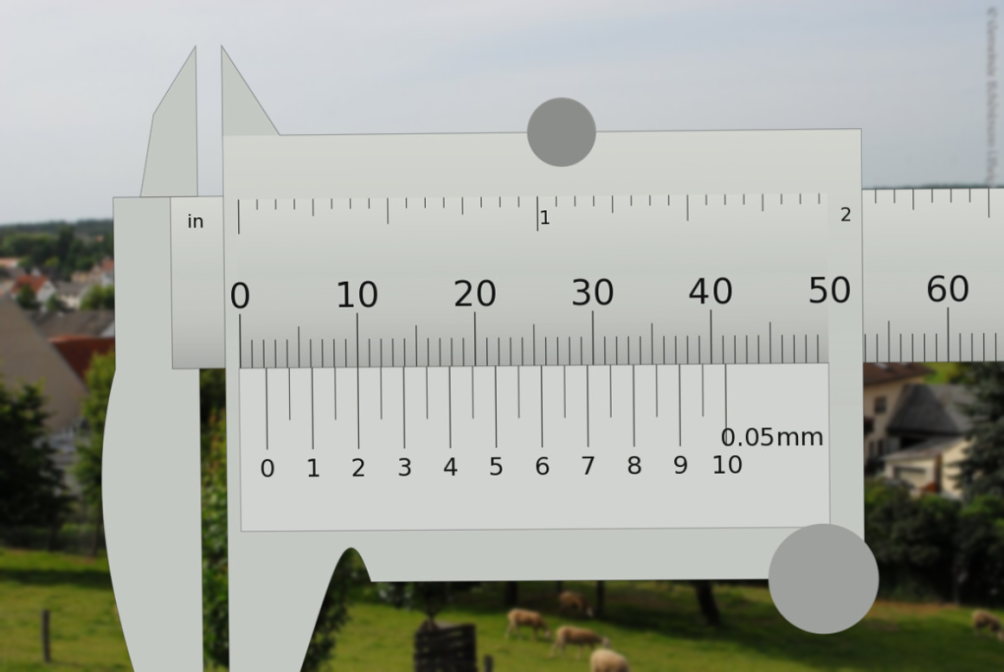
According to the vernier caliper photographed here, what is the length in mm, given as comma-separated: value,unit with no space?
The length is 2.2,mm
